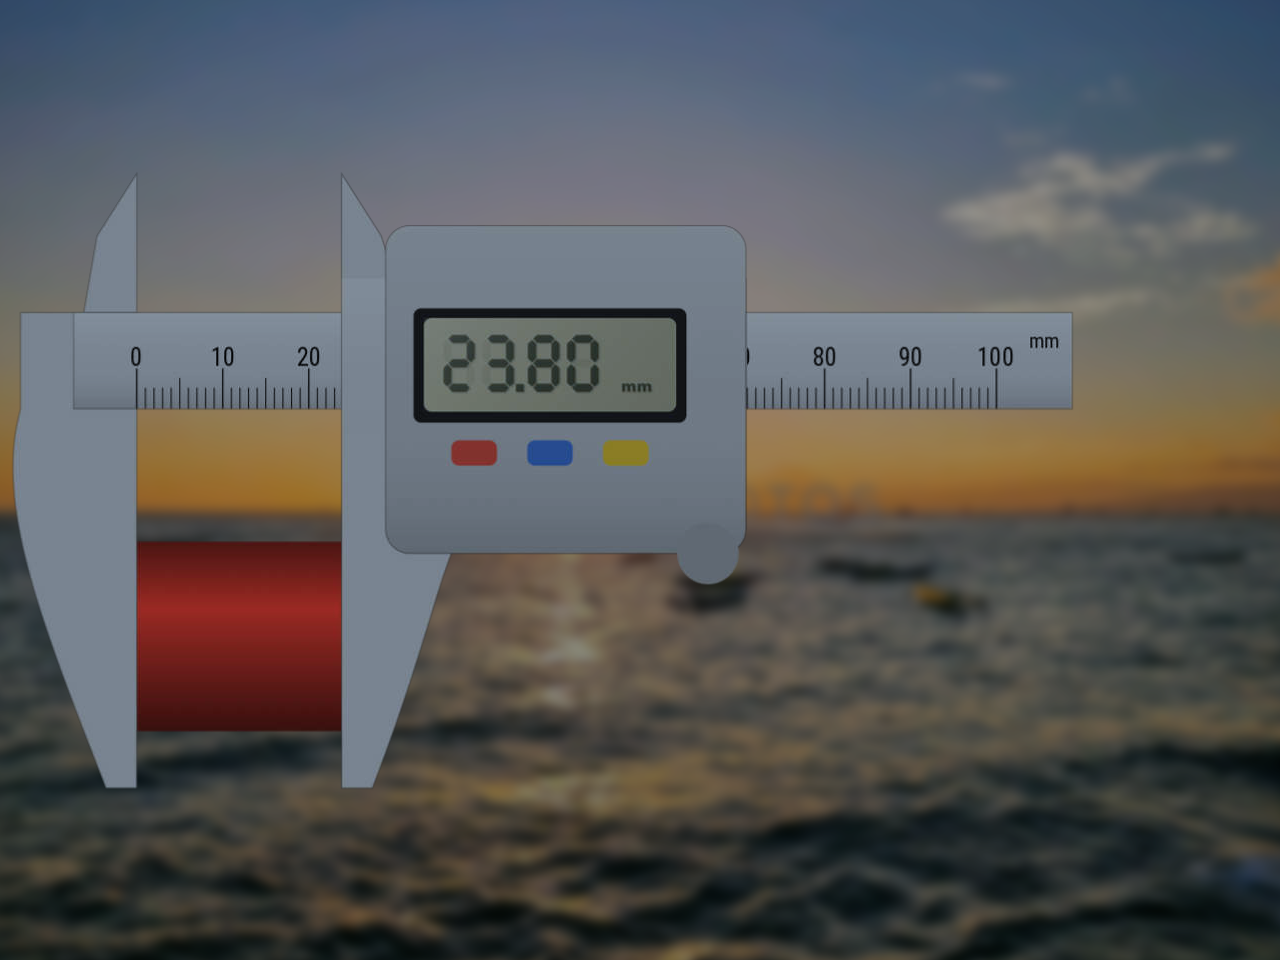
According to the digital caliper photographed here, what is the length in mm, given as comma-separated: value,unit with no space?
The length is 23.80,mm
